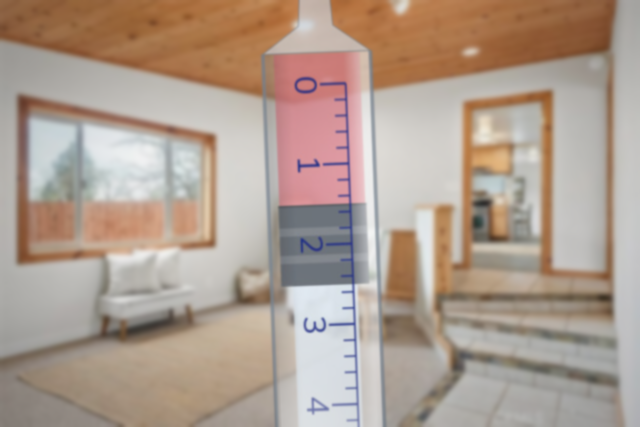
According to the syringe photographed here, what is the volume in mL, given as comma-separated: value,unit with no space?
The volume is 1.5,mL
